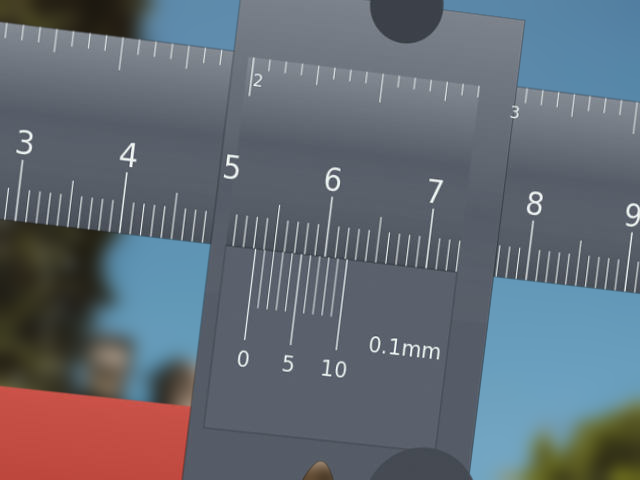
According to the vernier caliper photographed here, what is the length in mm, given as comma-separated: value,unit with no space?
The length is 53.2,mm
